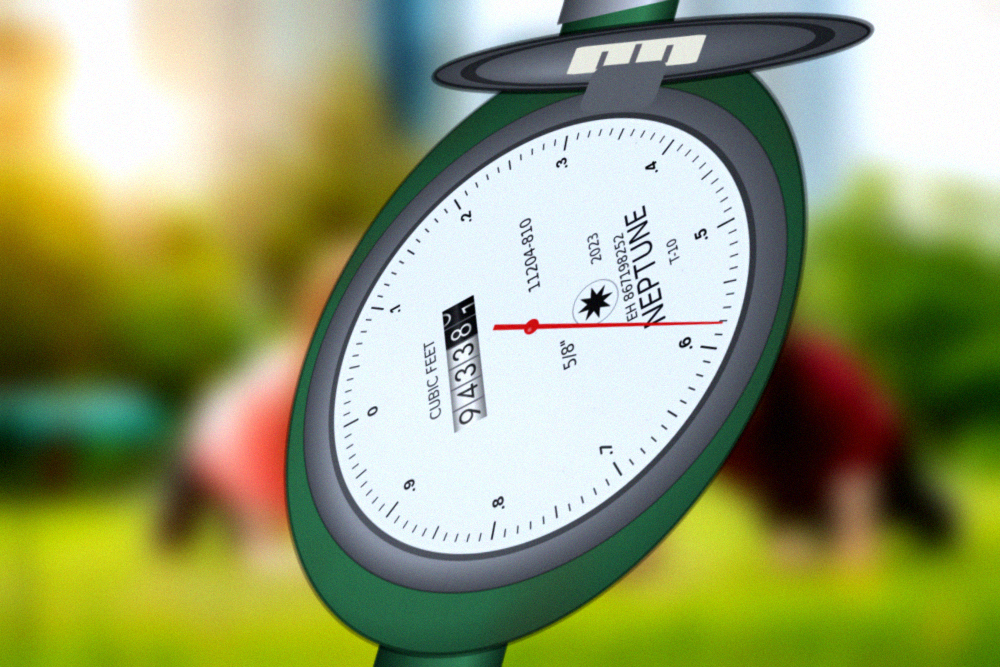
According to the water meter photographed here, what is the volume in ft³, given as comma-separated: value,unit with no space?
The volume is 943380.58,ft³
